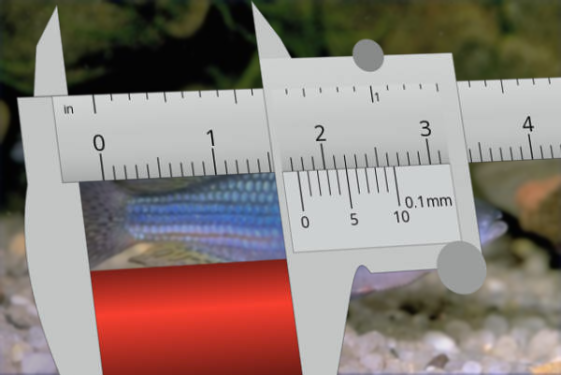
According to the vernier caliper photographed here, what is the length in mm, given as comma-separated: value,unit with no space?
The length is 17.5,mm
